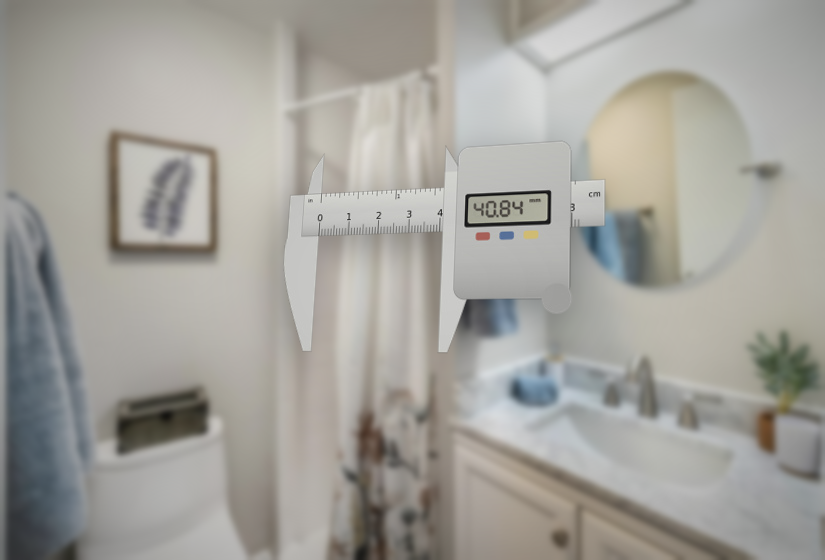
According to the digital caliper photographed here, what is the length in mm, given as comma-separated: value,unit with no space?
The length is 40.84,mm
